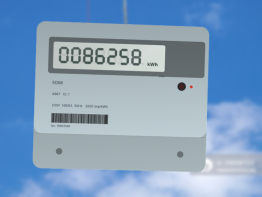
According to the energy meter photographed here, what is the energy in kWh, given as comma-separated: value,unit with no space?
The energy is 86258,kWh
